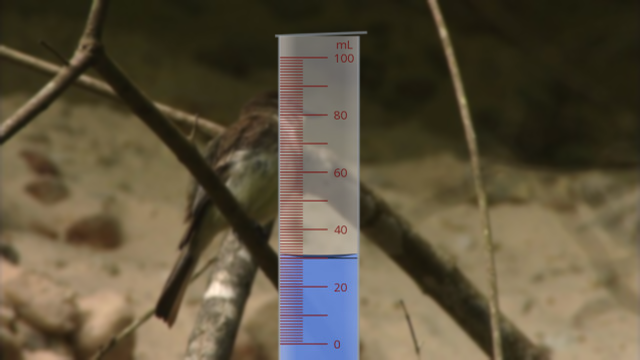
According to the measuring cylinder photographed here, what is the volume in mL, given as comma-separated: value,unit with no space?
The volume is 30,mL
